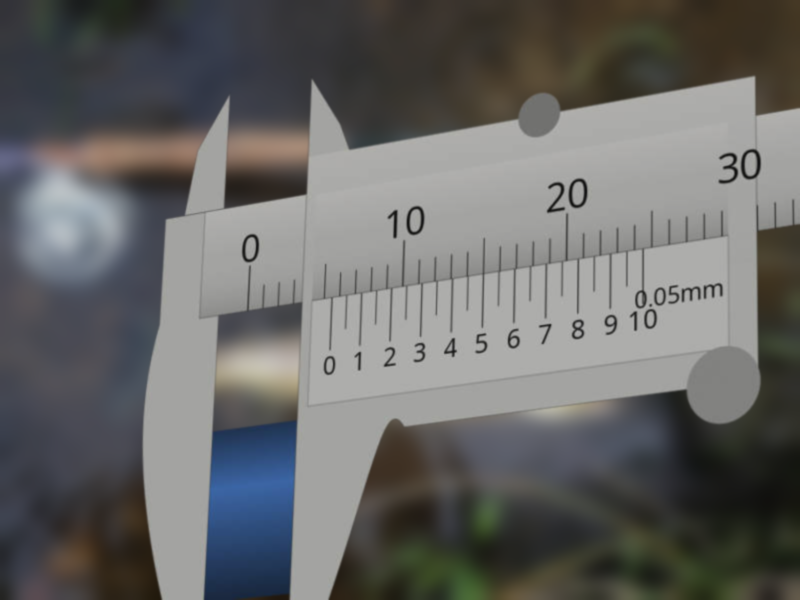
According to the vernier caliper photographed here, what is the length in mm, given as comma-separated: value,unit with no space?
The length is 5.5,mm
